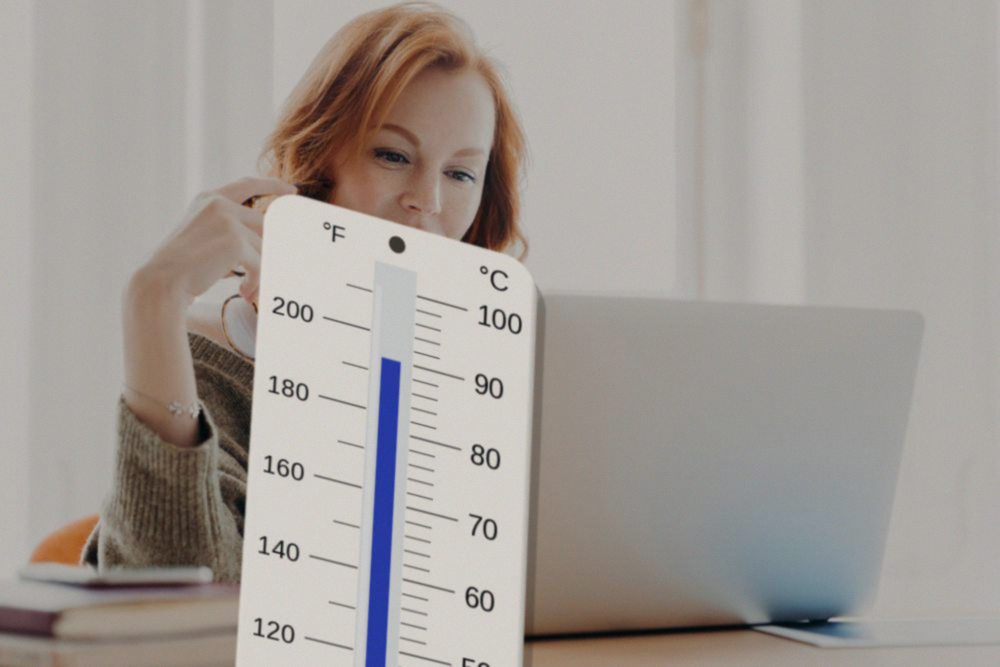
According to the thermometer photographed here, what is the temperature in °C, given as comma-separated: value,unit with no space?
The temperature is 90,°C
